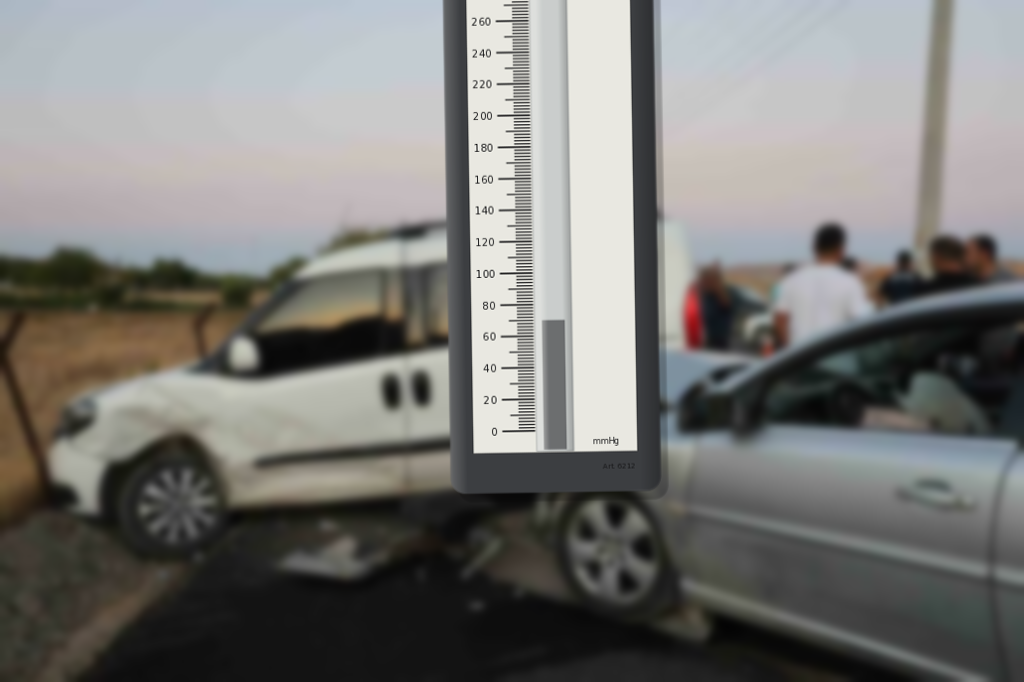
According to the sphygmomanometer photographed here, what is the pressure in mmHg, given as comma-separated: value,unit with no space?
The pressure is 70,mmHg
